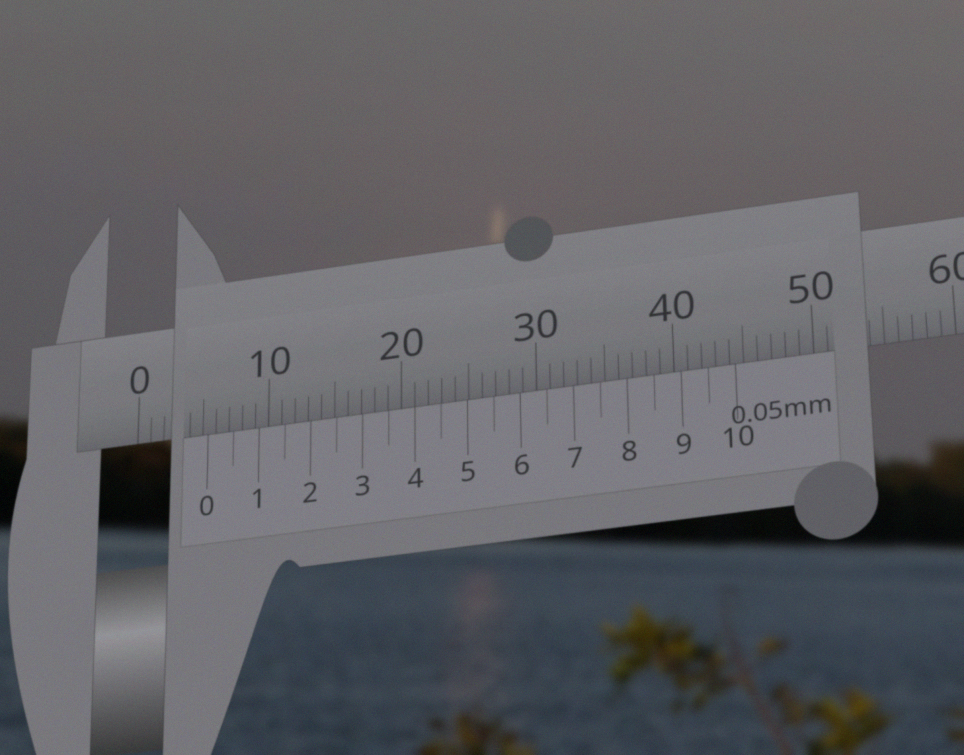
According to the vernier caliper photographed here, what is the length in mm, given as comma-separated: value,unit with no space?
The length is 5.4,mm
